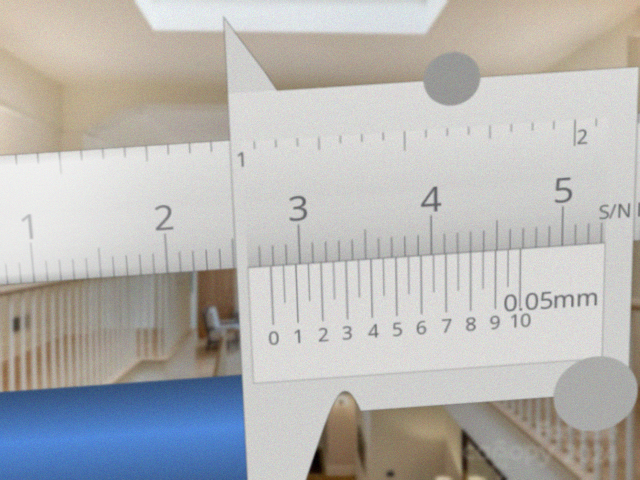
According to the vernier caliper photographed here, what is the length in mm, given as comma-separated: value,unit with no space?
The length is 27.8,mm
